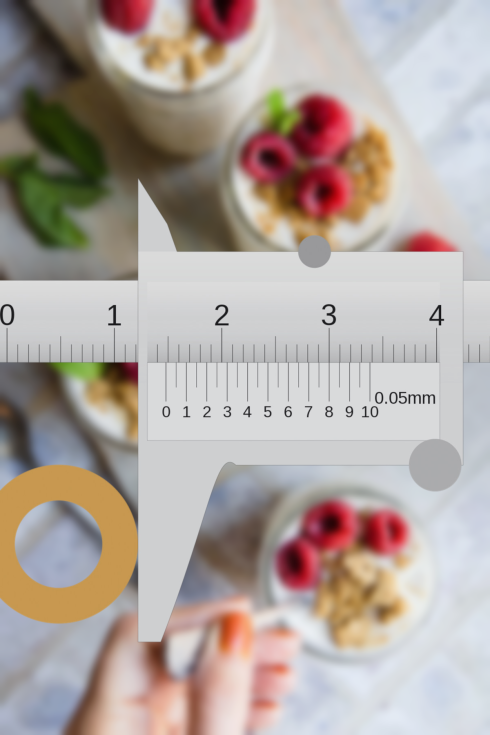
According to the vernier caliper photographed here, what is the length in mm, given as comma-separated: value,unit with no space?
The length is 14.8,mm
